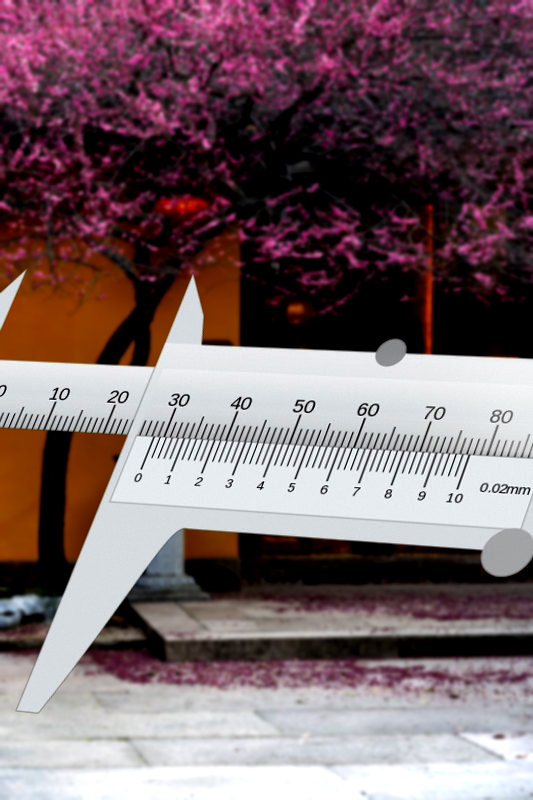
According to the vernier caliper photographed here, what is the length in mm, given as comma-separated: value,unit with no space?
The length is 28.4,mm
